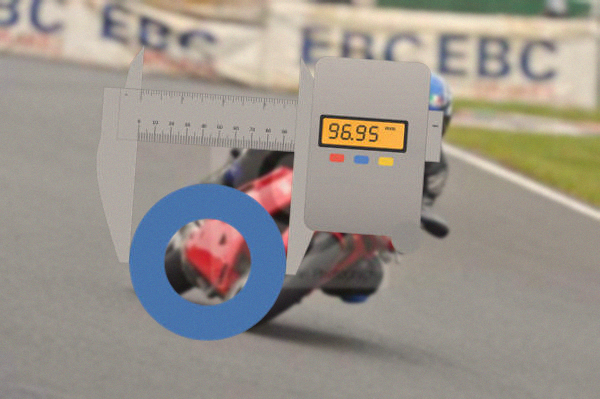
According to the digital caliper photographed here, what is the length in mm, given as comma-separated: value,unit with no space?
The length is 96.95,mm
